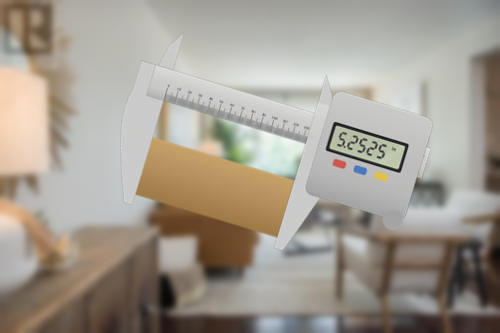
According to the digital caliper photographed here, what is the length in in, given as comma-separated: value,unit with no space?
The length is 5.2525,in
